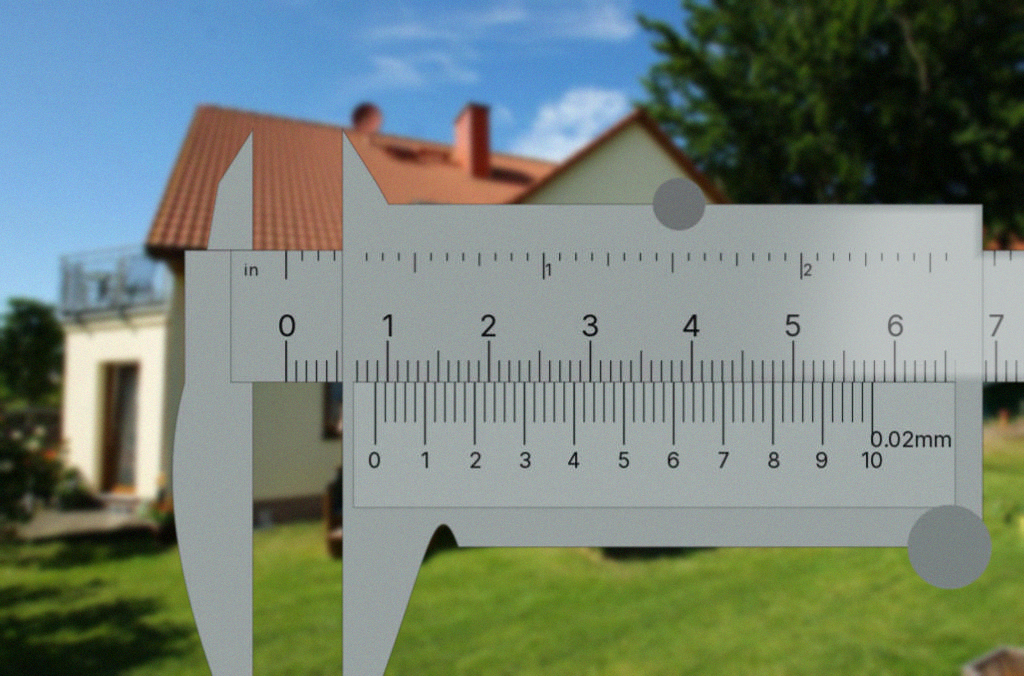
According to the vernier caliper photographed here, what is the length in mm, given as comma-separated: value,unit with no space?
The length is 8.8,mm
